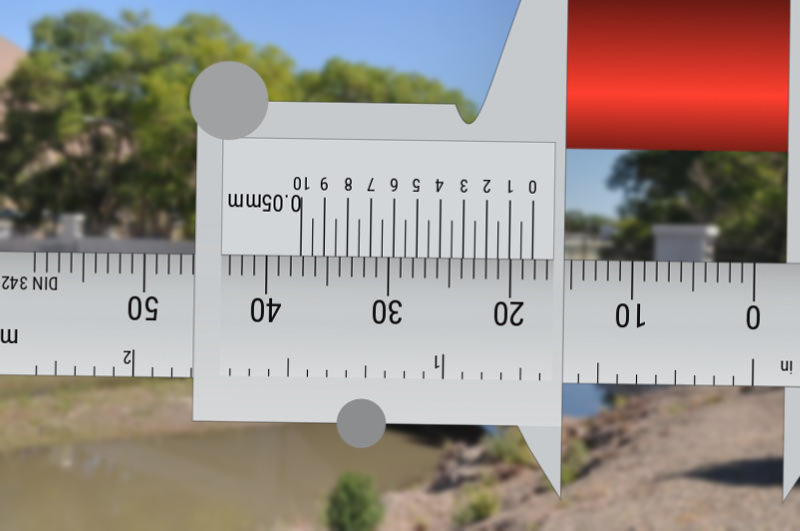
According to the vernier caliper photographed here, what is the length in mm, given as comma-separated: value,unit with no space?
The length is 18.2,mm
